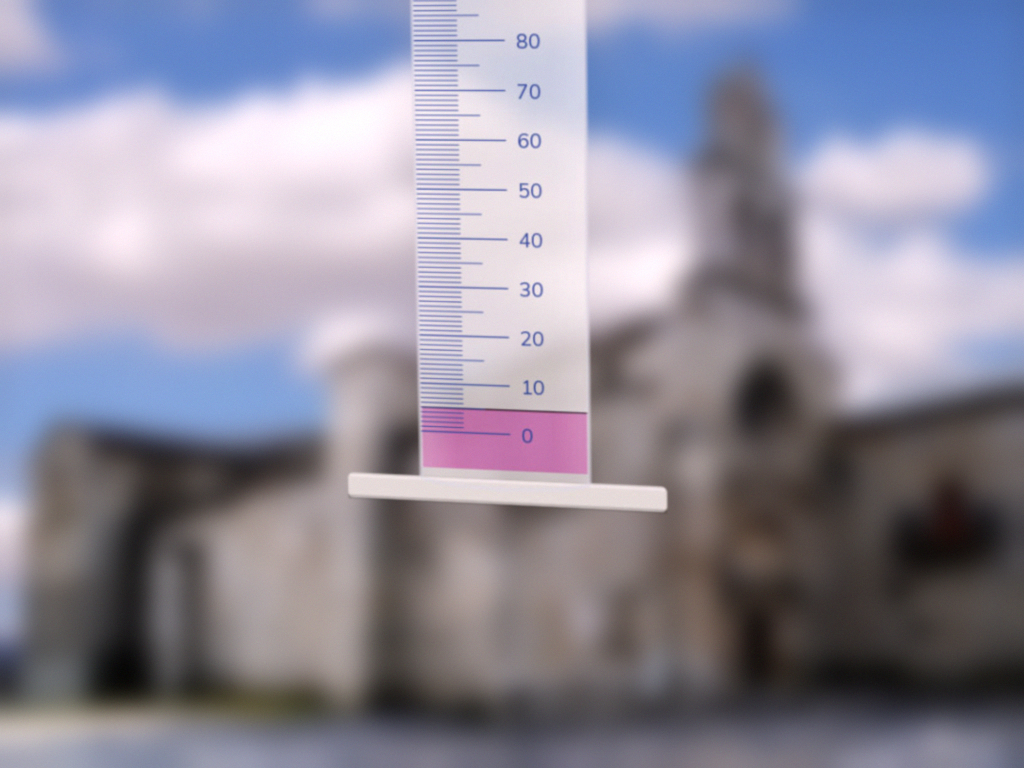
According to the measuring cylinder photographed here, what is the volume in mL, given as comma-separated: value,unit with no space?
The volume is 5,mL
